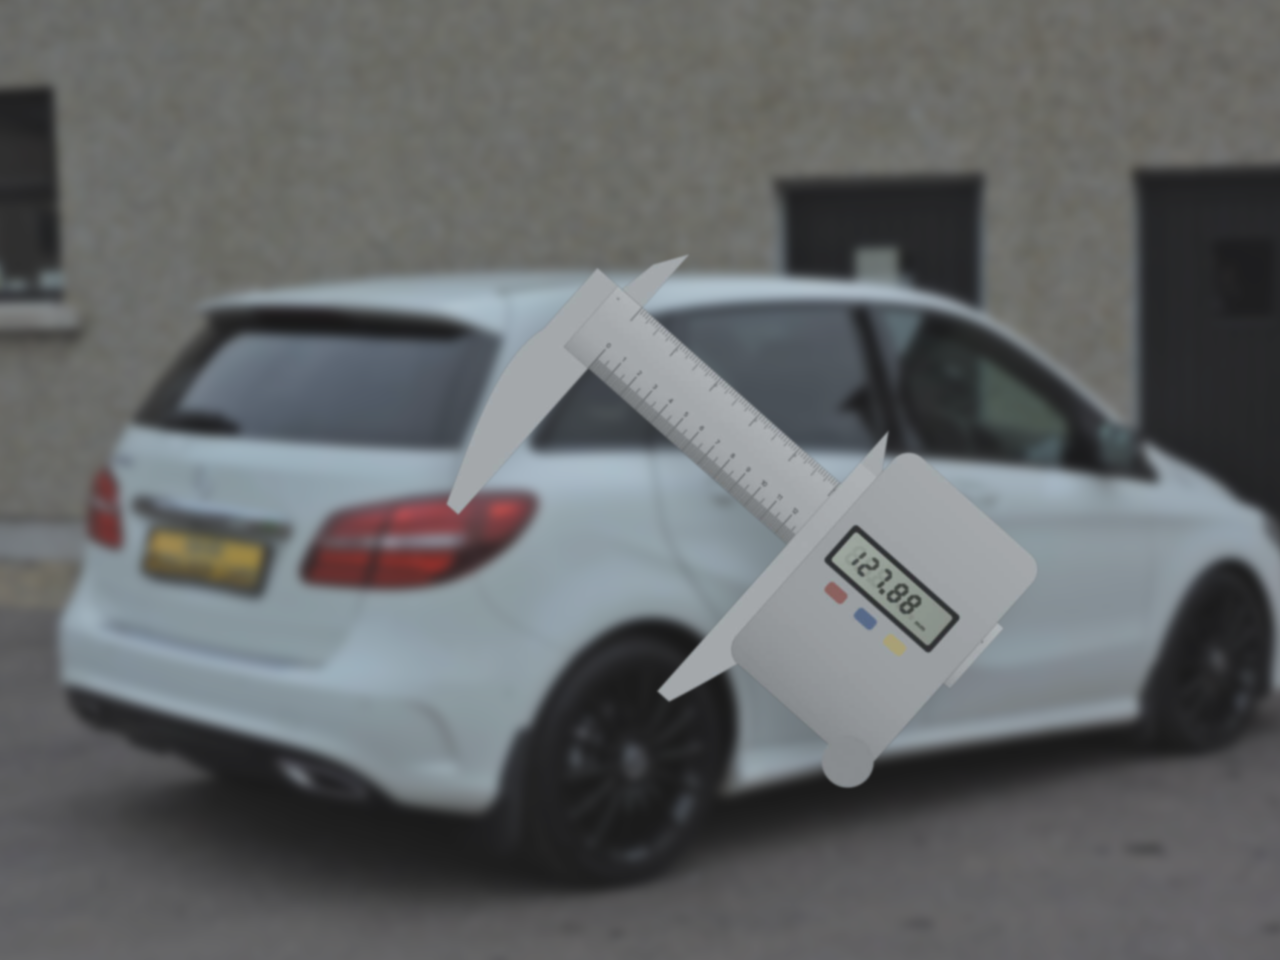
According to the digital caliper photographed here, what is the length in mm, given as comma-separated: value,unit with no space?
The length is 127.88,mm
